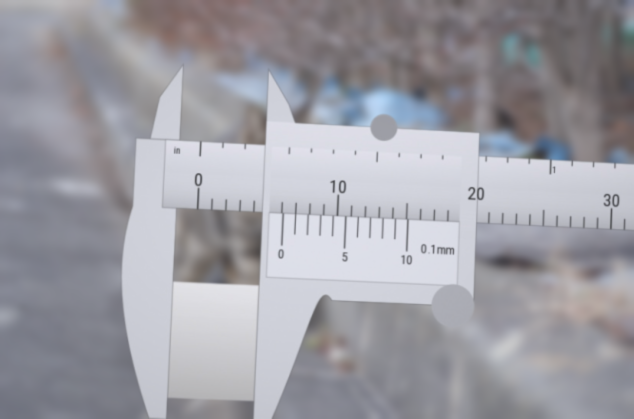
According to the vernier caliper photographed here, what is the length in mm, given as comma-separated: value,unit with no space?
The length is 6.1,mm
